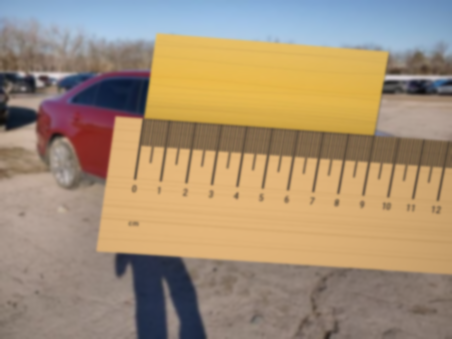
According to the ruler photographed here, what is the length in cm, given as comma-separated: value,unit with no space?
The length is 9,cm
